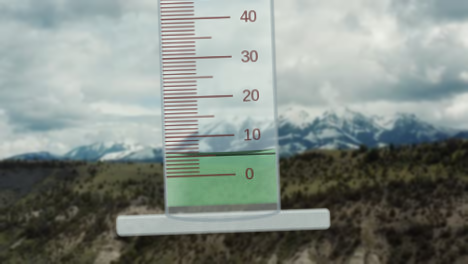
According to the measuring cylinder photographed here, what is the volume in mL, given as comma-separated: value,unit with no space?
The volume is 5,mL
